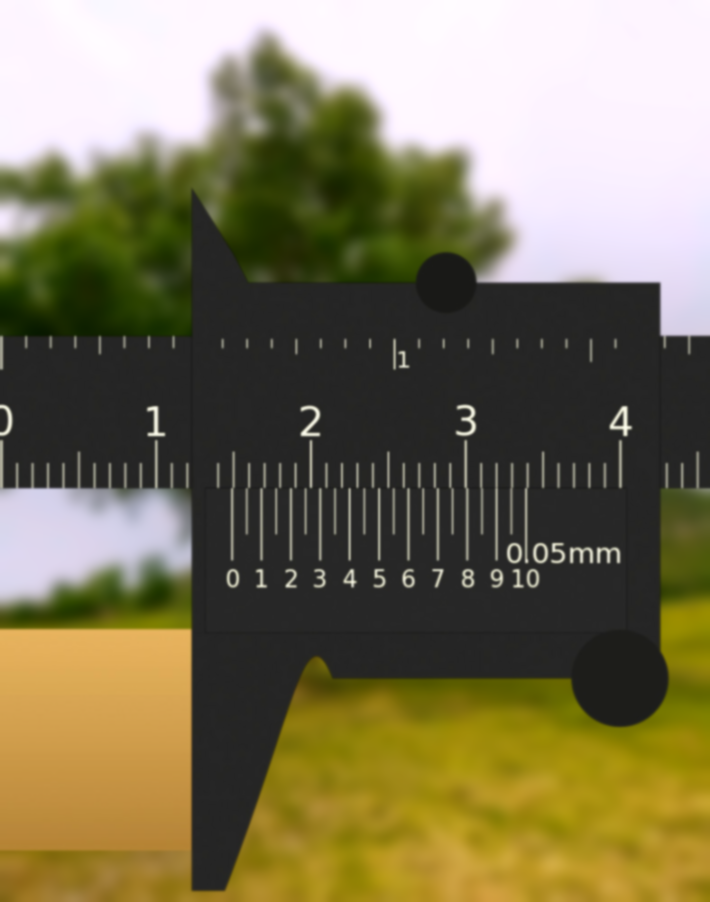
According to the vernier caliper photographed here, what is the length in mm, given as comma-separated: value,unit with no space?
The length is 14.9,mm
